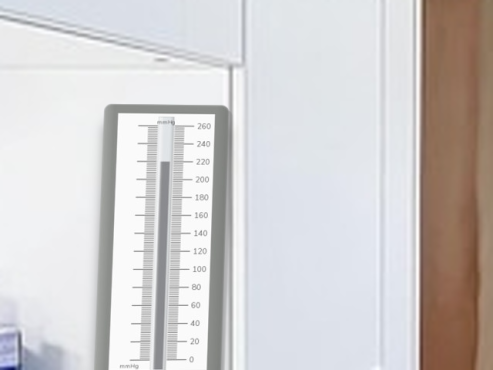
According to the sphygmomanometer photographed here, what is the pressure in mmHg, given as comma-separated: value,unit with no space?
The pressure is 220,mmHg
